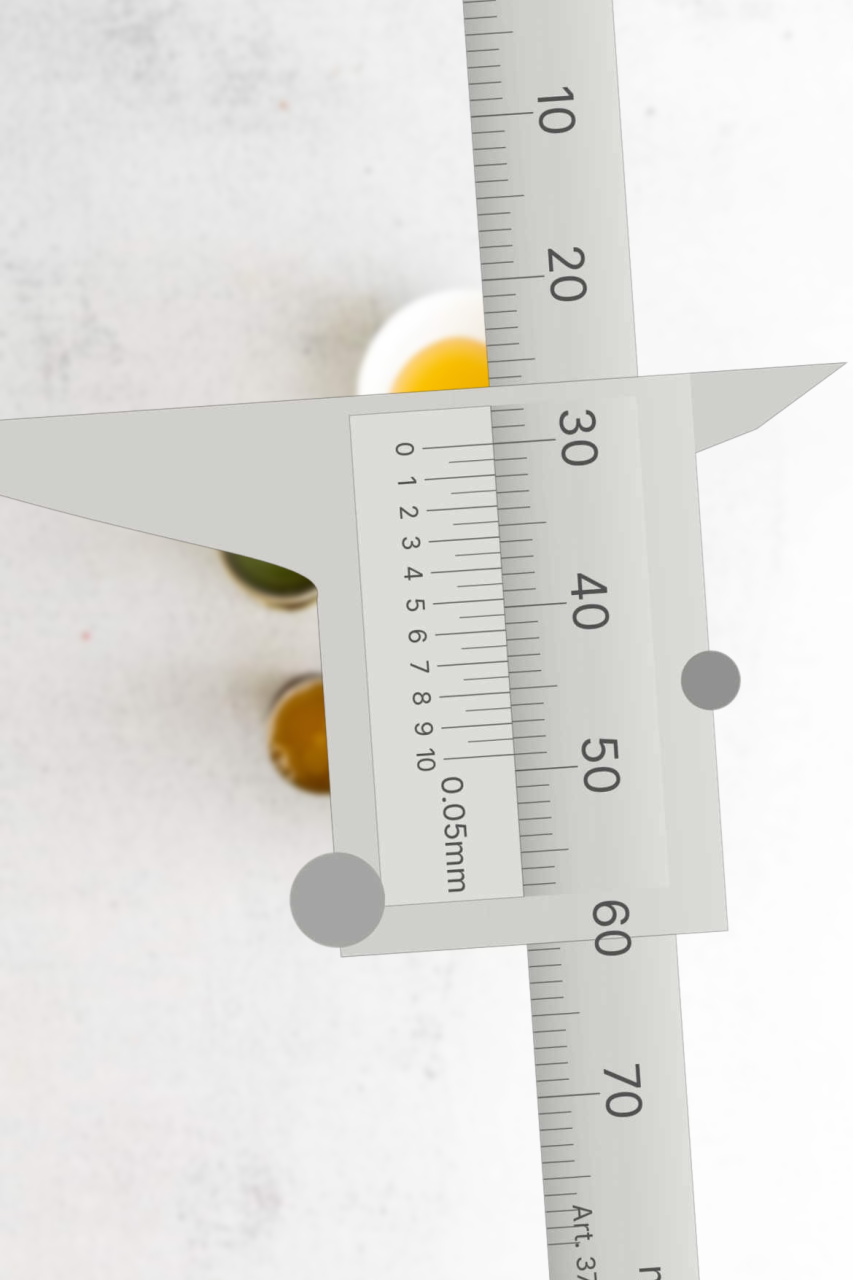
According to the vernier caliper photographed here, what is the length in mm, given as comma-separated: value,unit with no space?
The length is 30.0,mm
